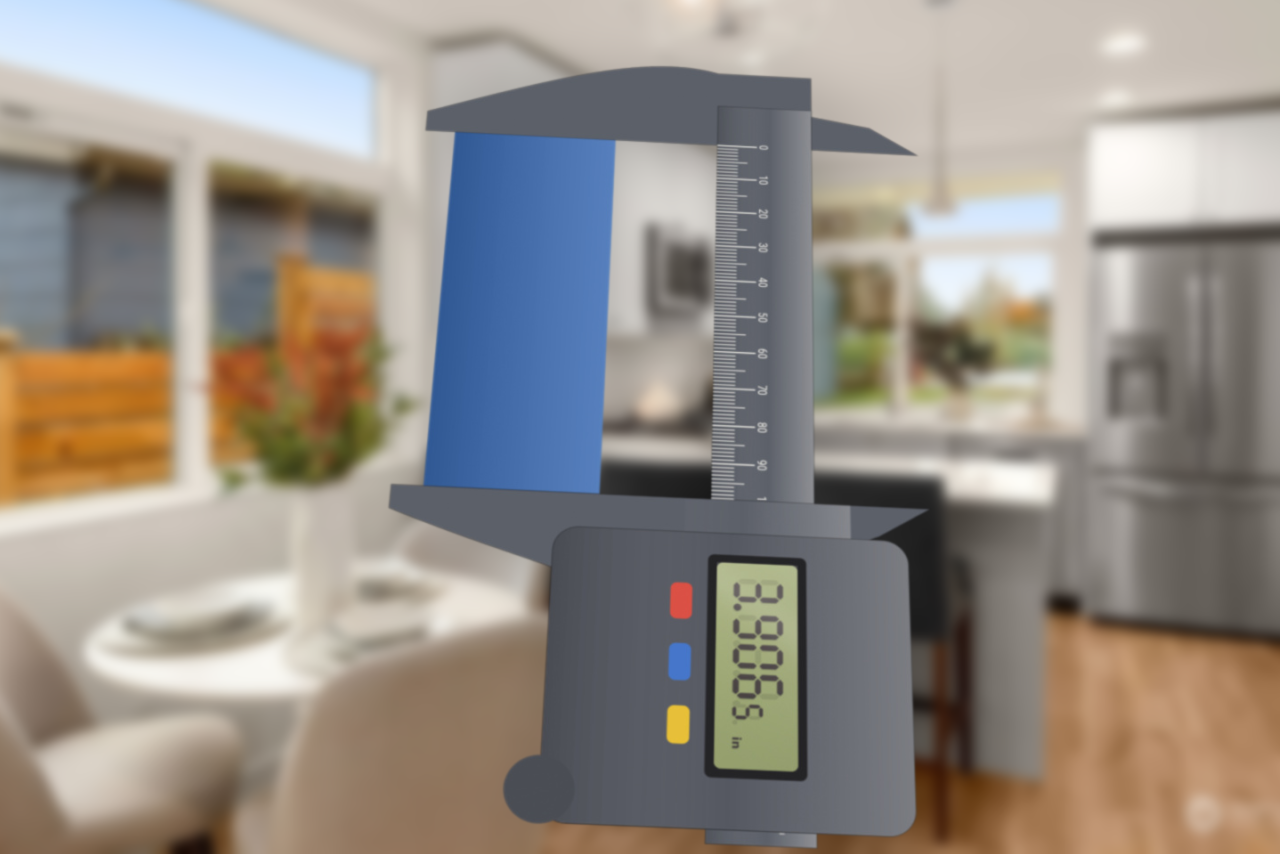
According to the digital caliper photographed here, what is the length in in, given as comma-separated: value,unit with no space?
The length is 3.9065,in
